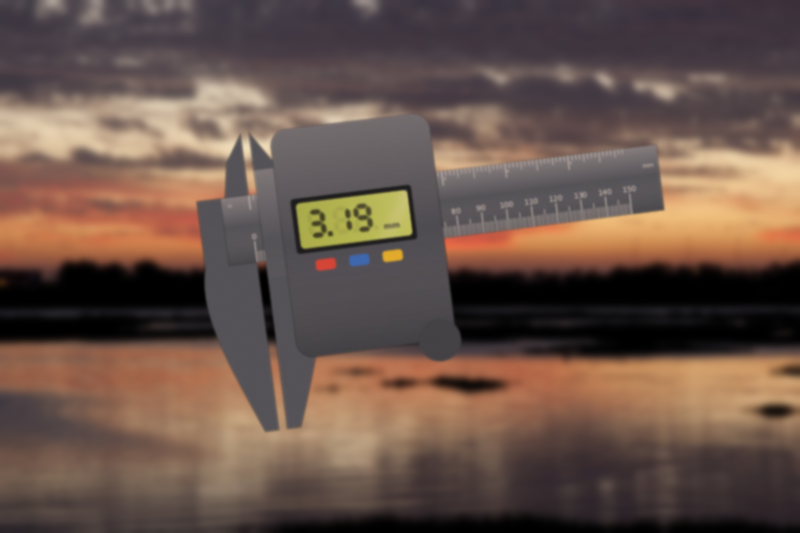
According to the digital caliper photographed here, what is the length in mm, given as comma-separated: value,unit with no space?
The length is 3.19,mm
